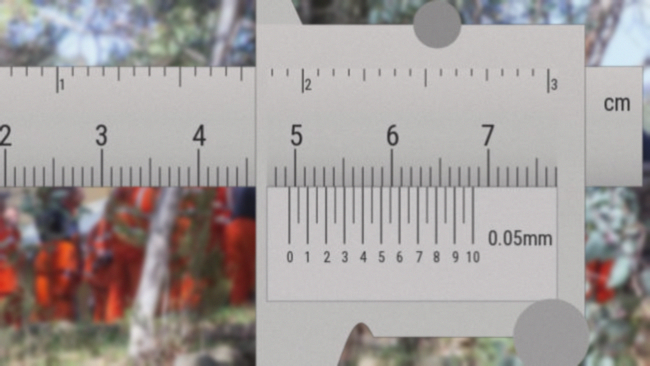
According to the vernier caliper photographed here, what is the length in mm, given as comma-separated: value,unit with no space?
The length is 49.4,mm
